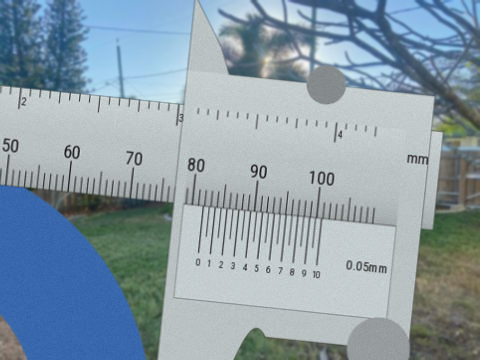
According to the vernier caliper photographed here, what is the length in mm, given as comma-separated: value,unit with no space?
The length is 81.8,mm
